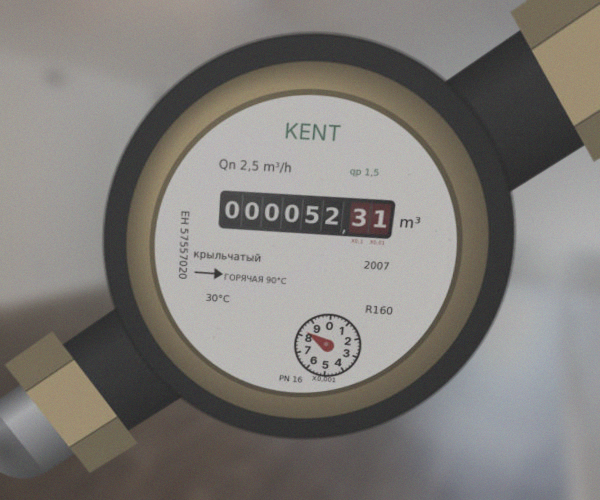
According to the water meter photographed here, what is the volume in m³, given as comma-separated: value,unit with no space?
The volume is 52.318,m³
